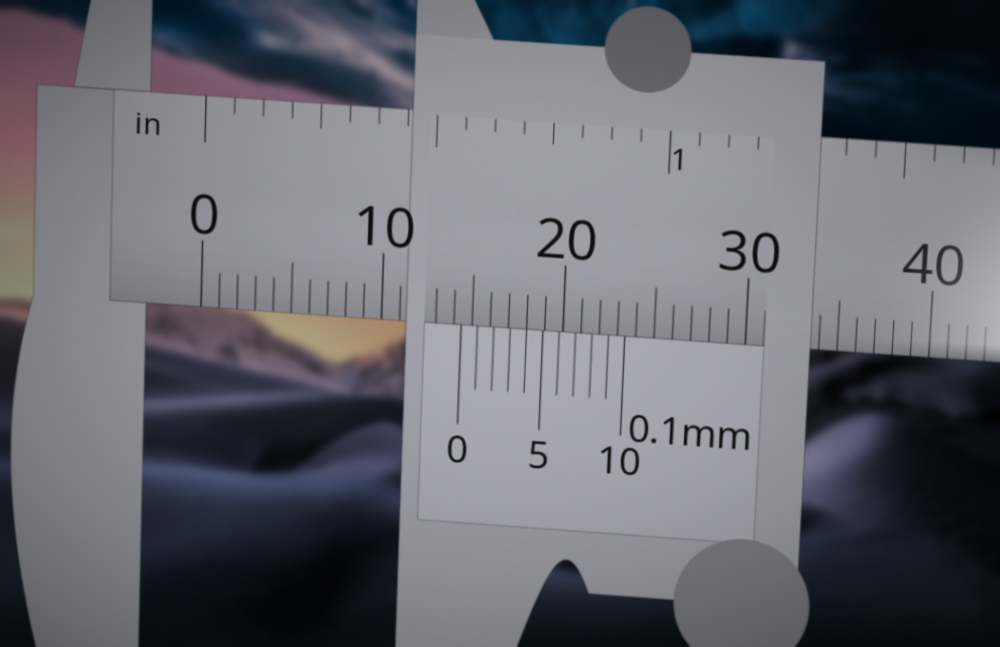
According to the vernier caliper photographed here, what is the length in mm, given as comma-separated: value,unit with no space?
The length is 14.4,mm
